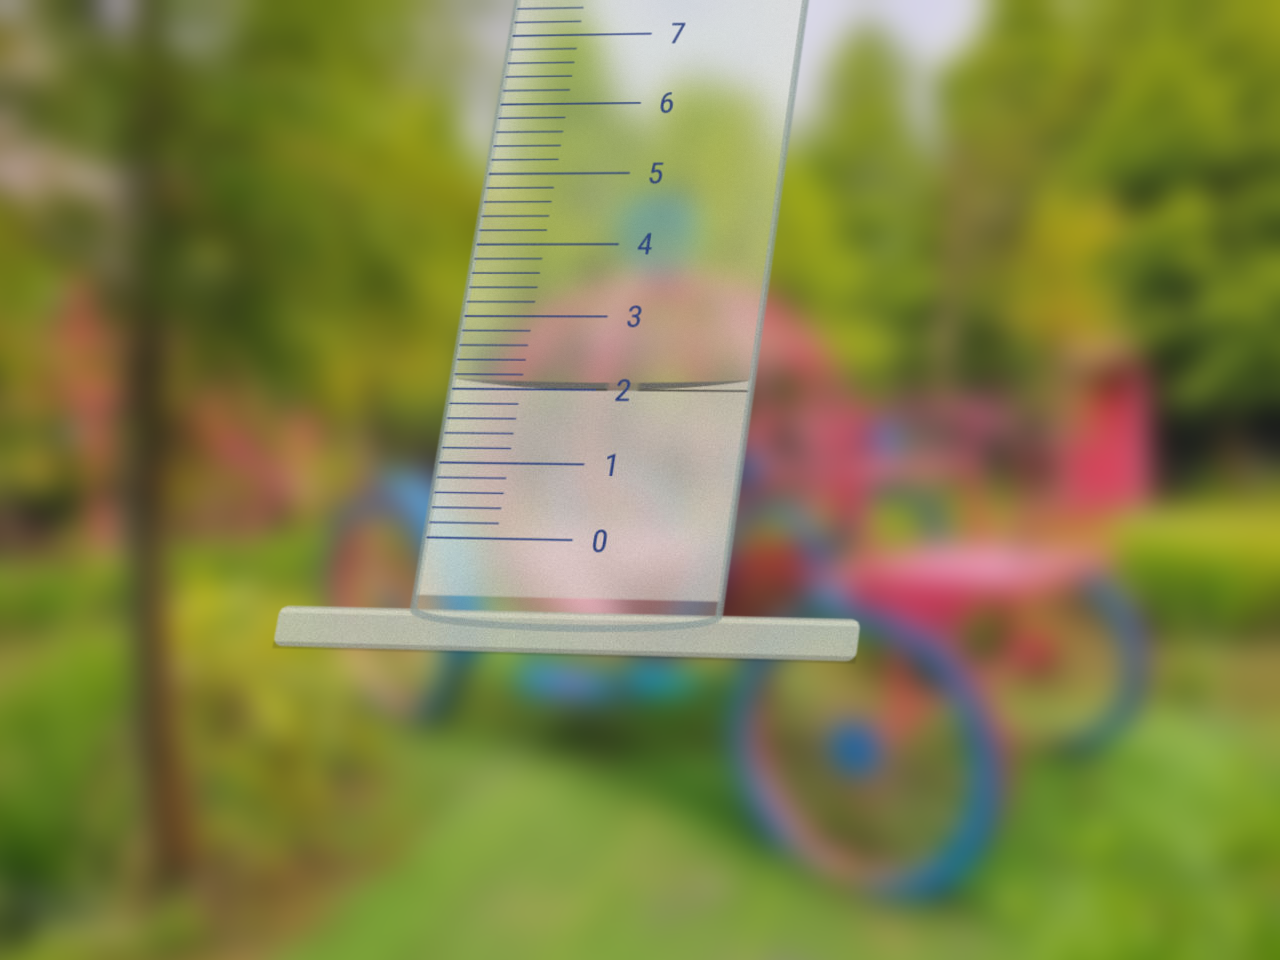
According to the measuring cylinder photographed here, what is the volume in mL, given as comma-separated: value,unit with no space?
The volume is 2,mL
